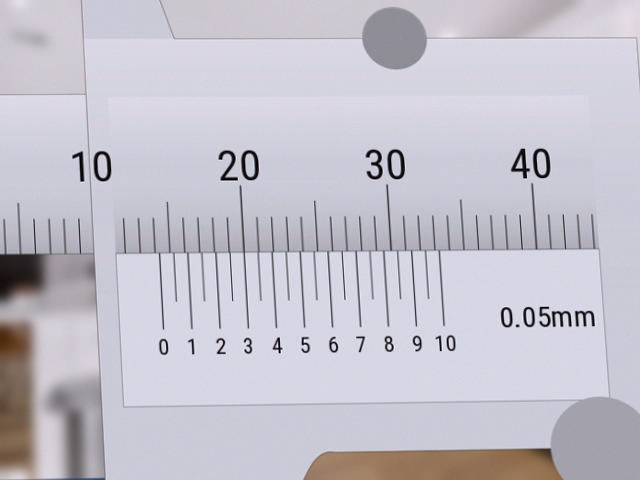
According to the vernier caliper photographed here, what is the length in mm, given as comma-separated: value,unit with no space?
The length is 14.3,mm
